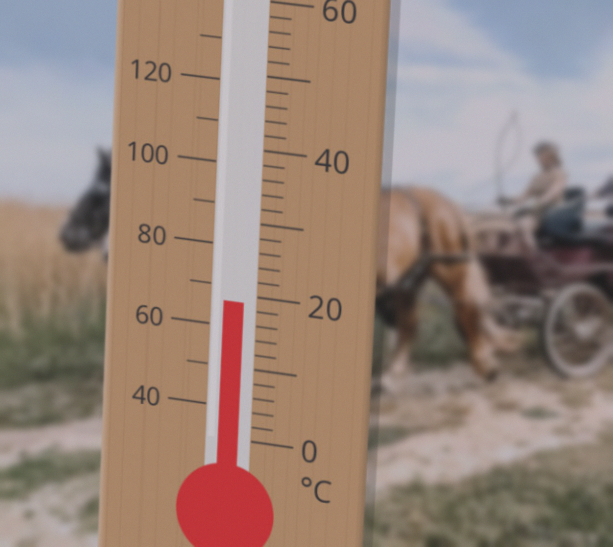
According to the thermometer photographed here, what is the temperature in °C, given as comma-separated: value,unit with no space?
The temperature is 19,°C
